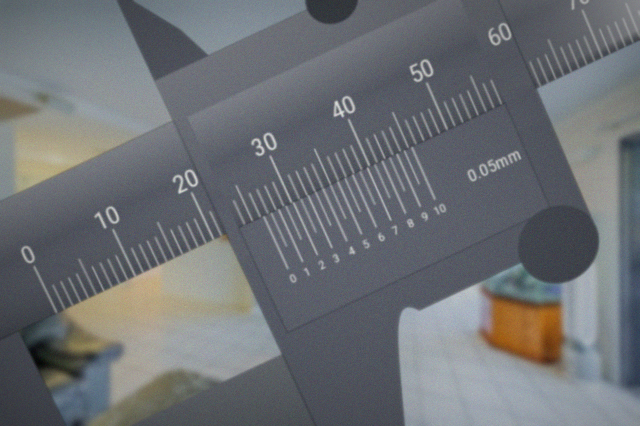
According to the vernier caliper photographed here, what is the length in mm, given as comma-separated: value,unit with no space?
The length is 26.4,mm
